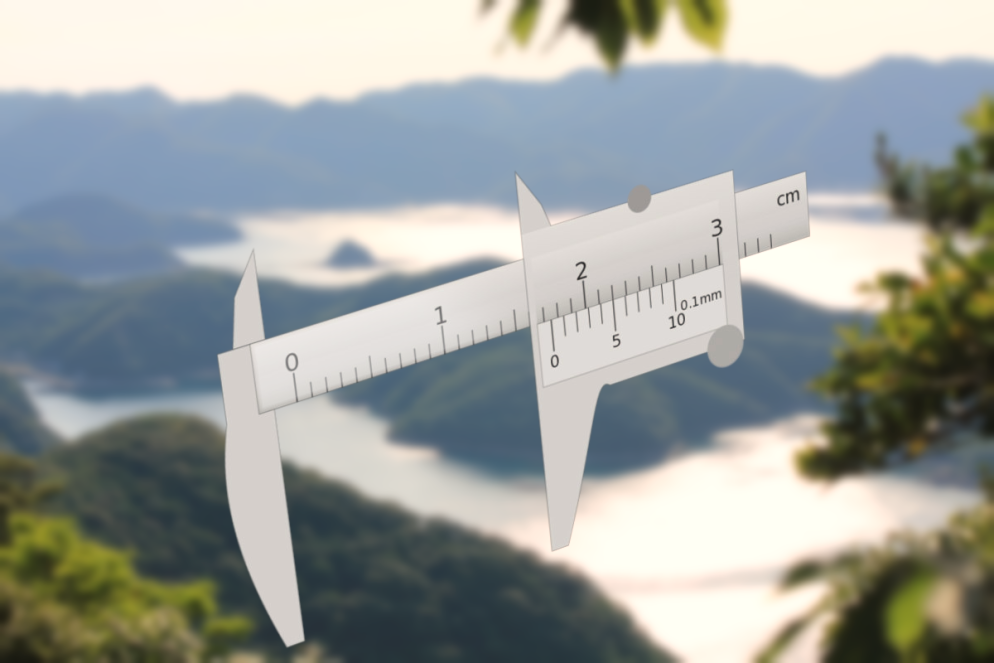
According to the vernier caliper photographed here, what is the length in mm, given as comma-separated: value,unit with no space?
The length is 17.5,mm
